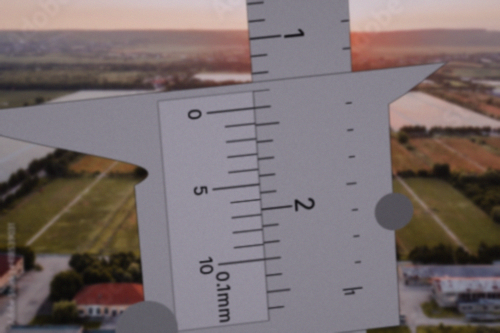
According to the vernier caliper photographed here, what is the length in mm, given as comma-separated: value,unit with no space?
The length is 14.0,mm
